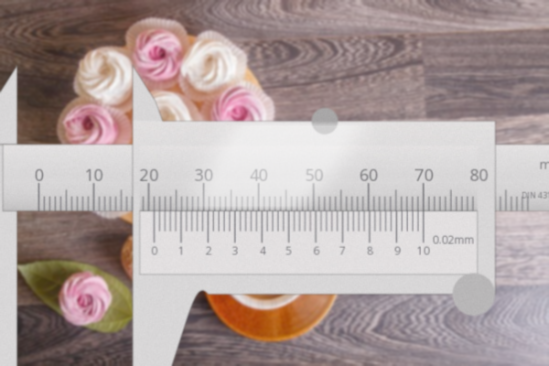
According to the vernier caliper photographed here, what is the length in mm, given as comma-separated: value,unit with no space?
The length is 21.0,mm
